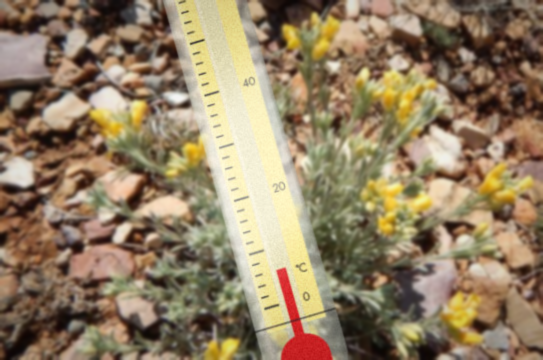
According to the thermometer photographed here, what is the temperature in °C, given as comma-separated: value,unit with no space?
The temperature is 6,°C
